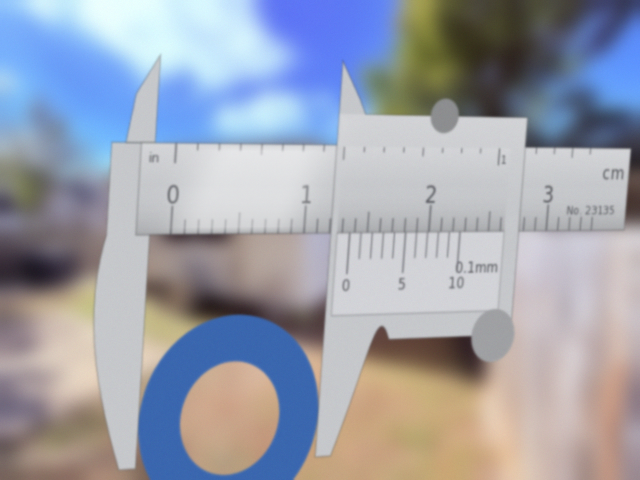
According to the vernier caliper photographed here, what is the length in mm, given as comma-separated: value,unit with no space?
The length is 13.6,mm
